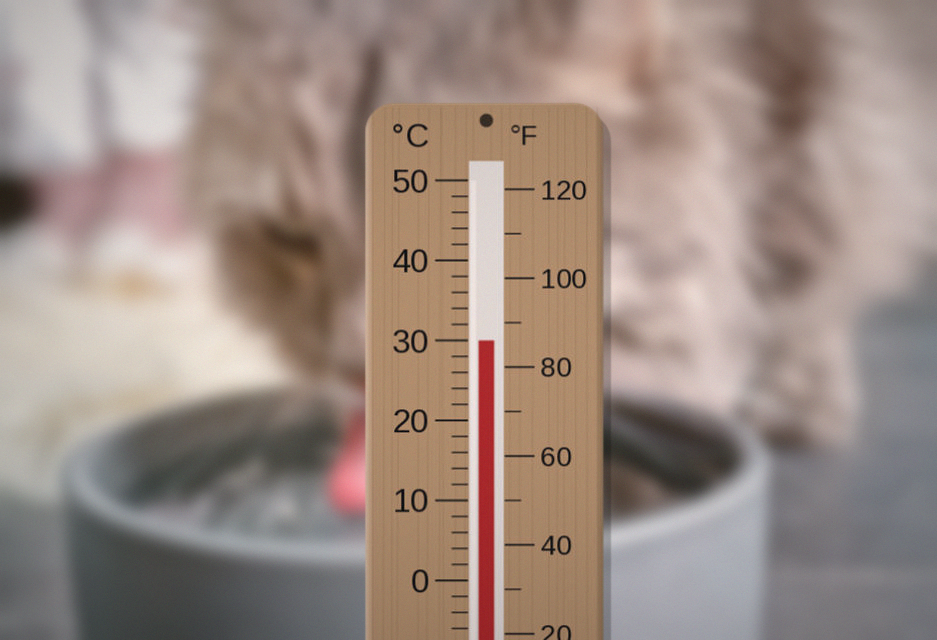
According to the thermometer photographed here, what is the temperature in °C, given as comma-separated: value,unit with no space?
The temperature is 30,°C
